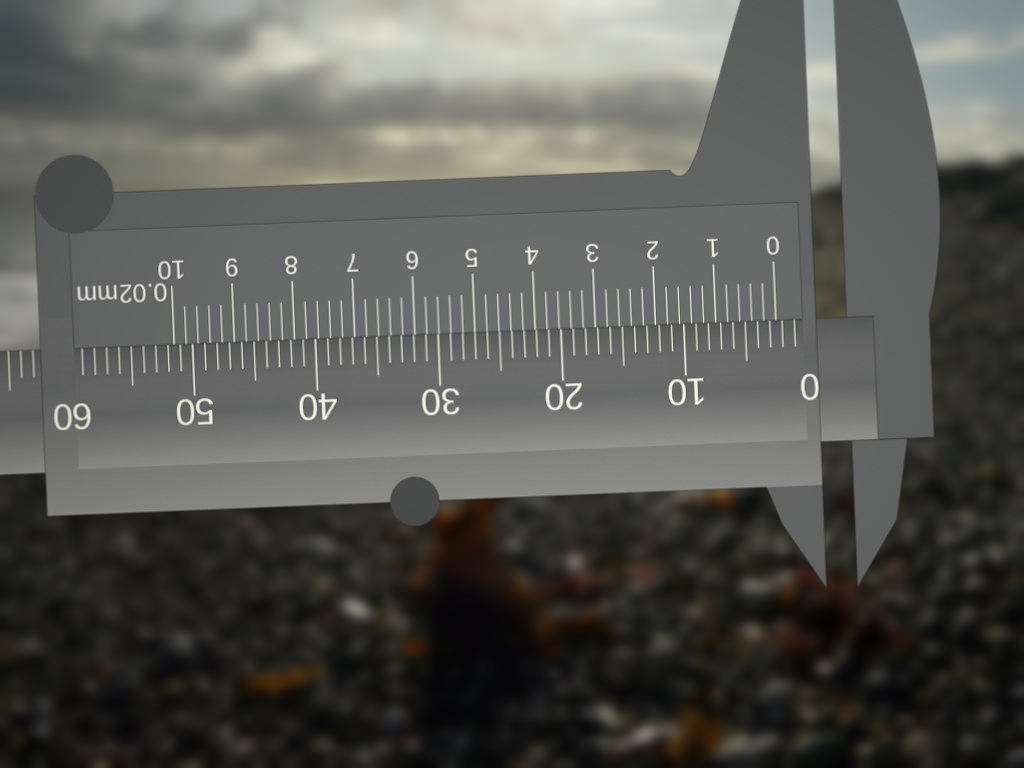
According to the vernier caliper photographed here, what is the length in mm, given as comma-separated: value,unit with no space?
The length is 2.5,mm
